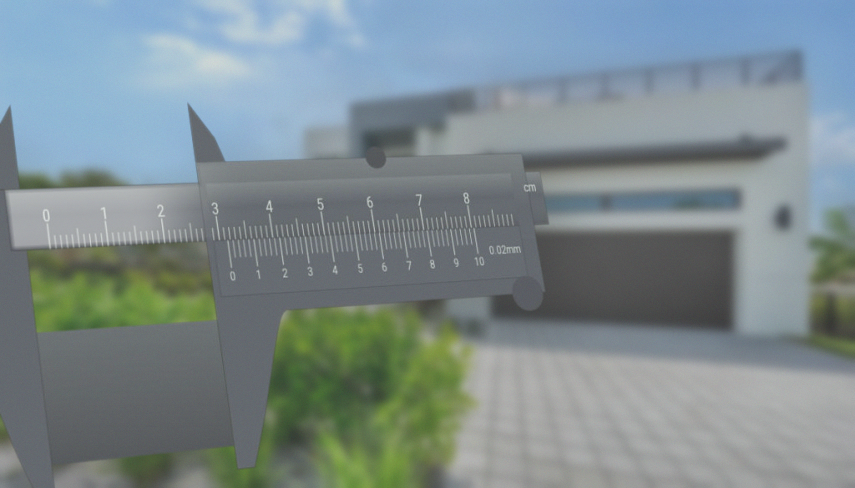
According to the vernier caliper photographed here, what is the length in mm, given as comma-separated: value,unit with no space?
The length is 31.5,mm
